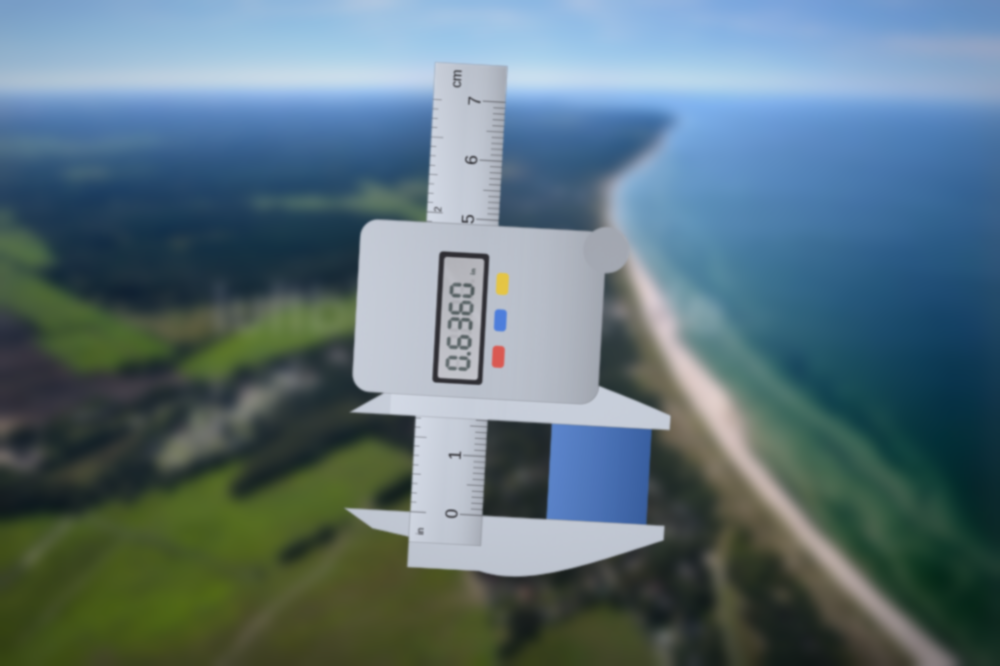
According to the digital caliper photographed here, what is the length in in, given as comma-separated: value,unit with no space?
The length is 0.6360,in
